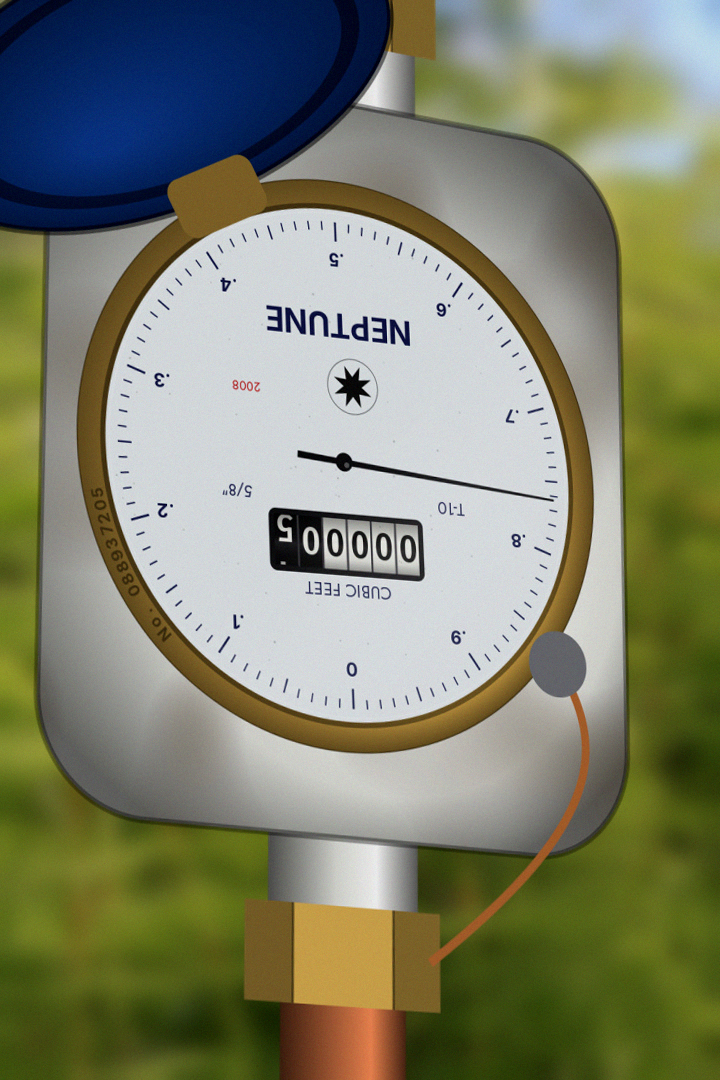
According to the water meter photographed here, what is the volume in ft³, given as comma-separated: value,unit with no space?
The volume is 4.76,ft³
